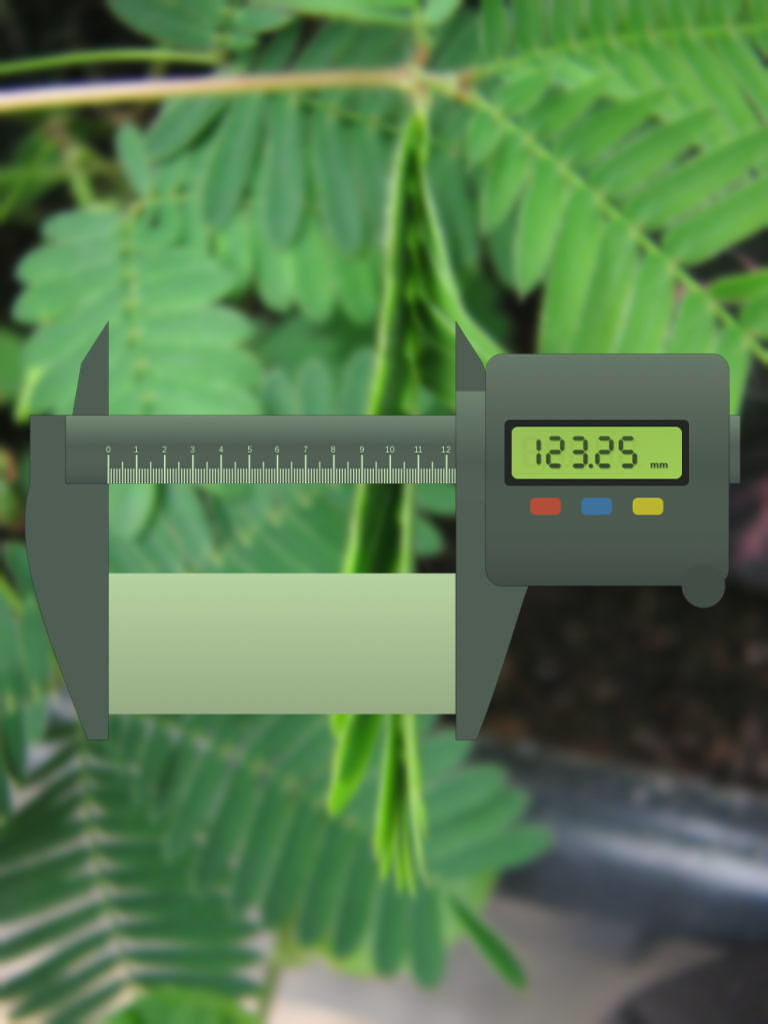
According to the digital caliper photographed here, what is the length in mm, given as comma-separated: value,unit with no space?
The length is 123.25,mm
